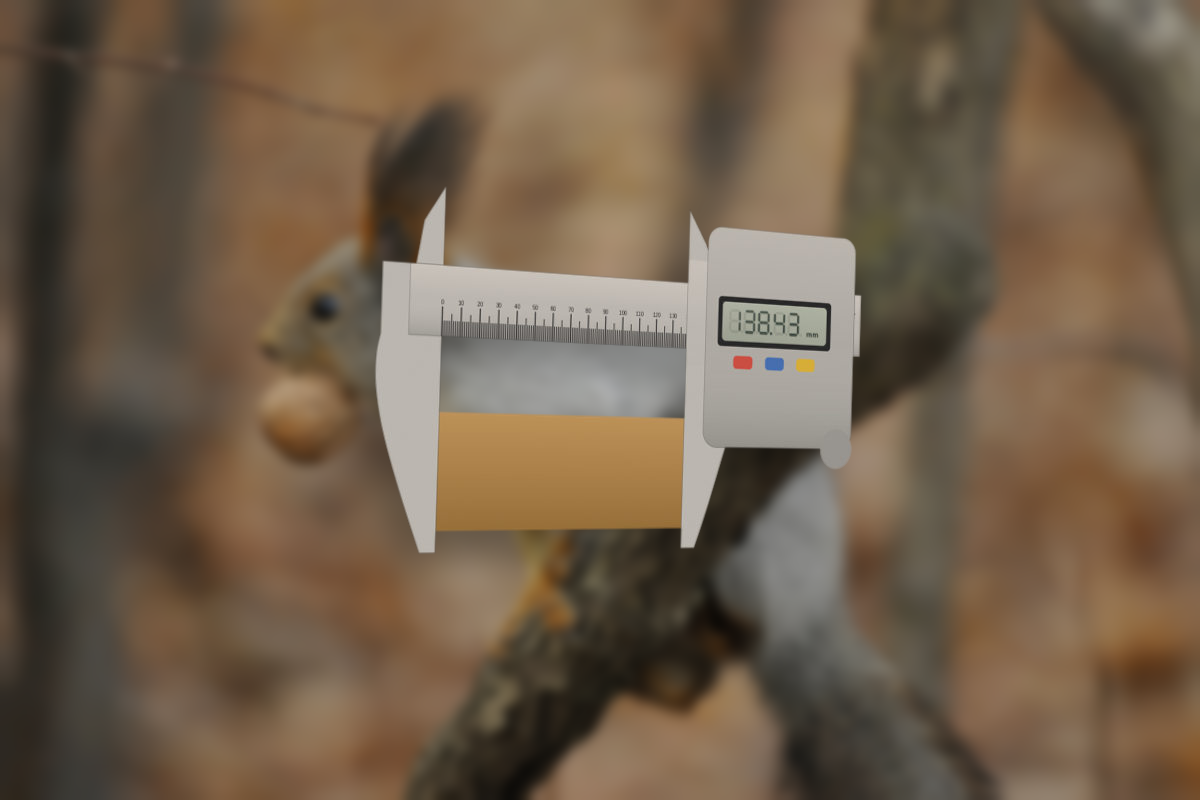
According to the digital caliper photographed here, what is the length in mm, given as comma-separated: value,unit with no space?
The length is 138.43,mm
